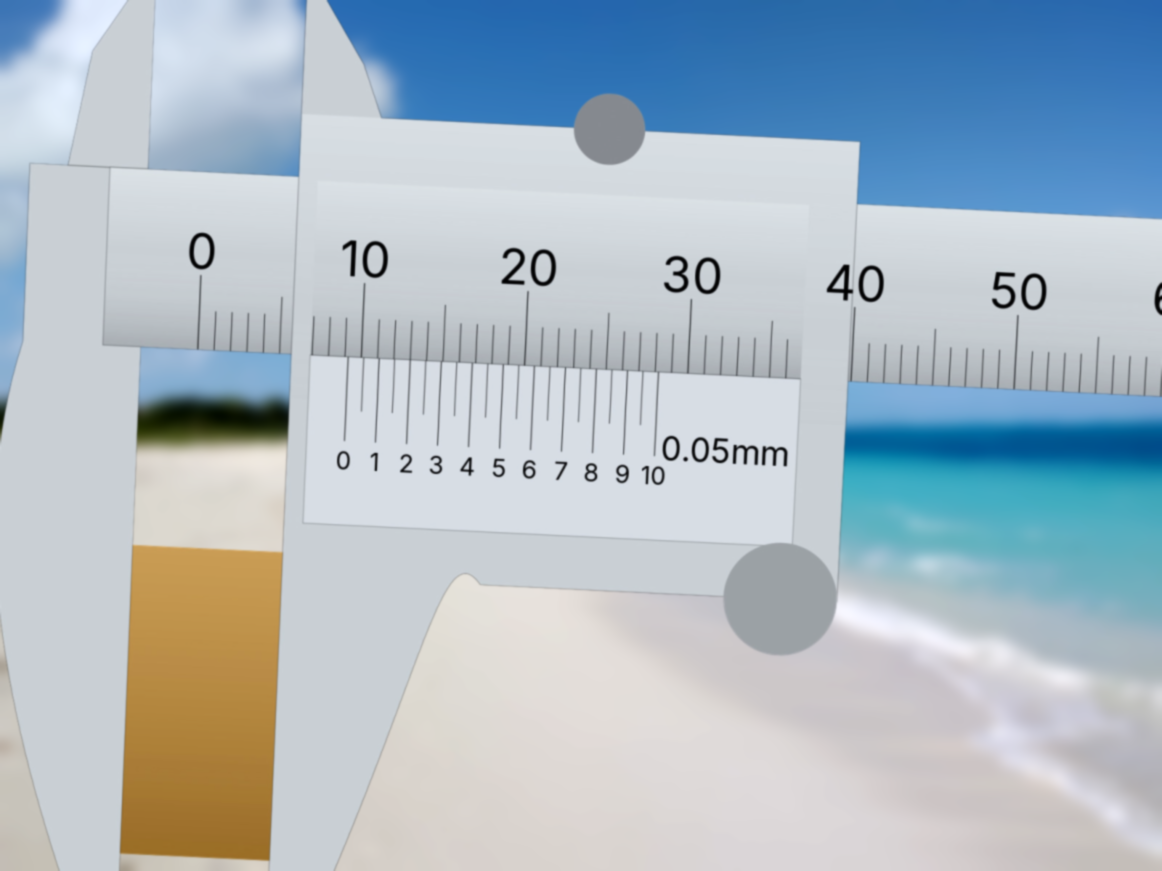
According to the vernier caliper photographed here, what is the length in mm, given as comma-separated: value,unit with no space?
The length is 9.2,mm
